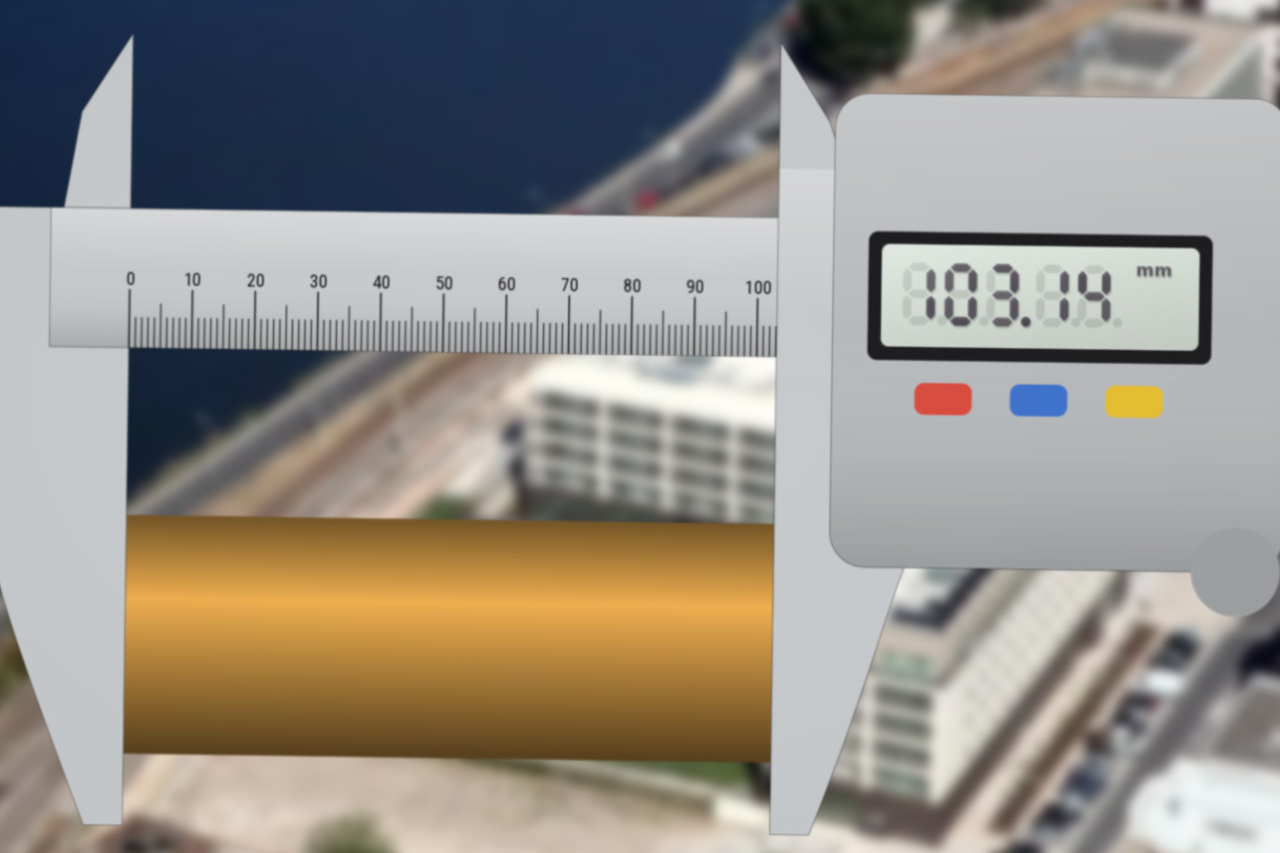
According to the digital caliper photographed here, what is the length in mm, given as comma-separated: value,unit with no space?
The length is 103.14,mm
